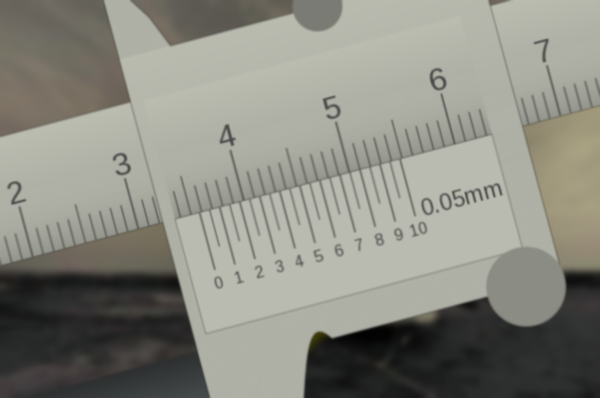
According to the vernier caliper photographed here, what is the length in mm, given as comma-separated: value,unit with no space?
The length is 35.8,mm
